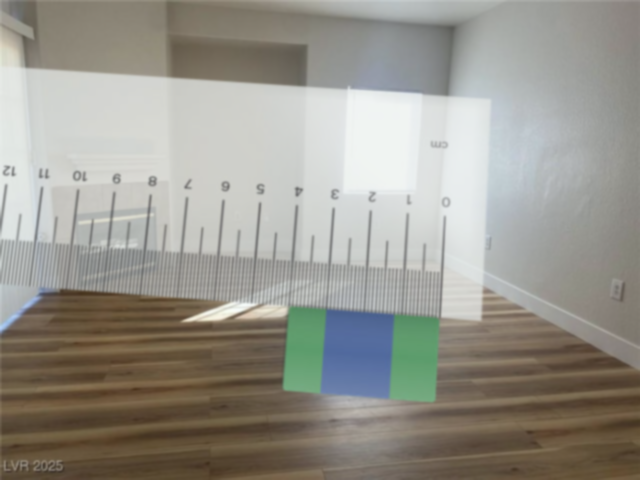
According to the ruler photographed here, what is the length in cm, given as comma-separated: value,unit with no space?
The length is 4,cm
